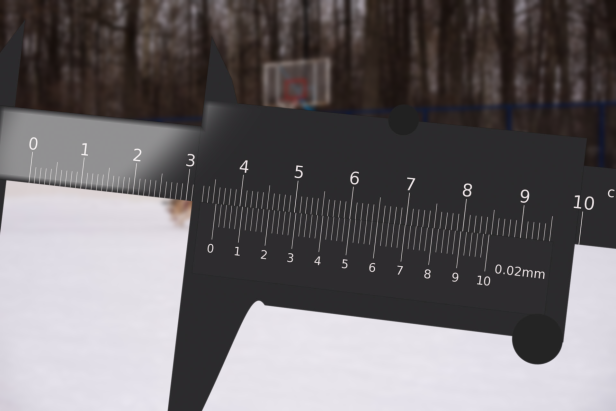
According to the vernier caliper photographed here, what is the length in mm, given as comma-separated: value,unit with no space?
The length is 35.6,mm
